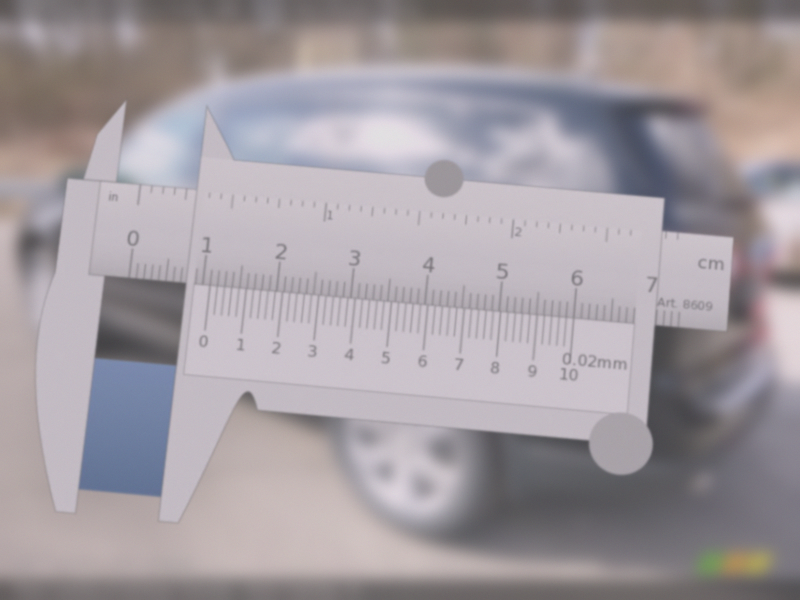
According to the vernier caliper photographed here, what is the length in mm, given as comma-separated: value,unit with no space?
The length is 11.0,mm
